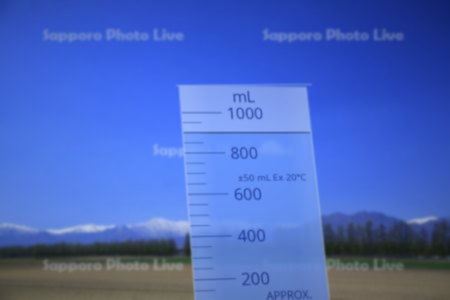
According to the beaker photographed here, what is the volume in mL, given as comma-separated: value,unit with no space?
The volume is 900,mL
